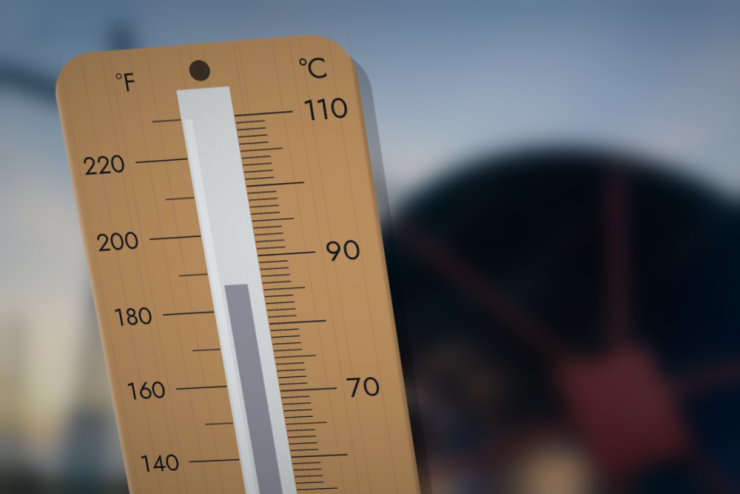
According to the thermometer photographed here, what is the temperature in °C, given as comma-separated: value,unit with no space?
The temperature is 86,°C
